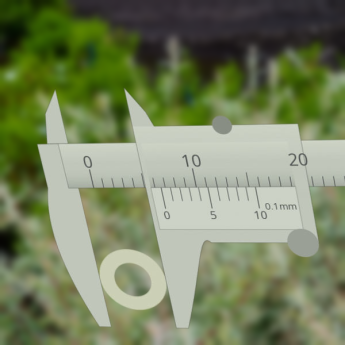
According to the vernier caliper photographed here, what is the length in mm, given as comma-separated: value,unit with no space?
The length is 6.6,mm
